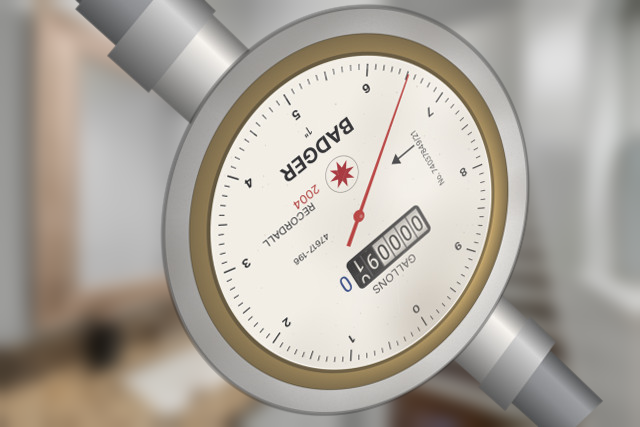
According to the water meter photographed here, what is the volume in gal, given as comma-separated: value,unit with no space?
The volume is 906.5,gal
